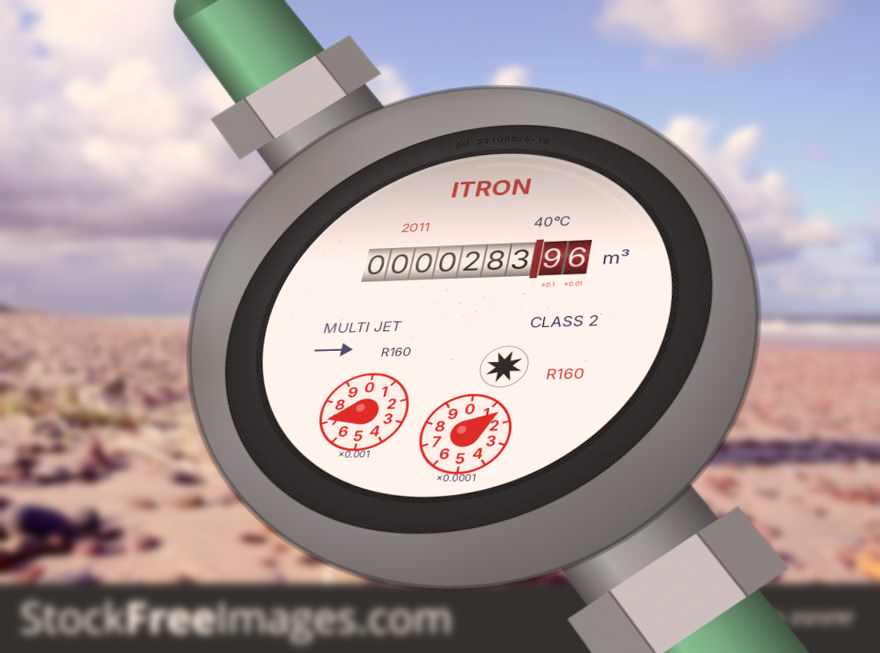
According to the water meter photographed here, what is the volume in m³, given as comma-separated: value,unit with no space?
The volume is 283.9671,m³
